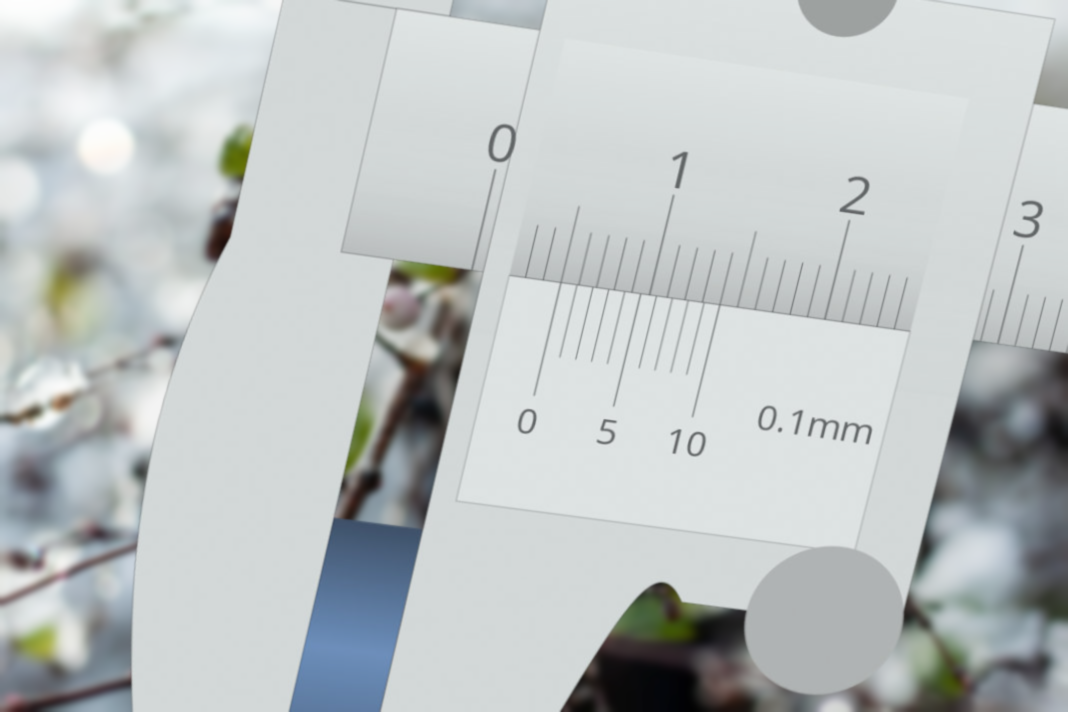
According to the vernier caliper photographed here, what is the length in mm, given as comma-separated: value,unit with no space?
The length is 5.0,mm
